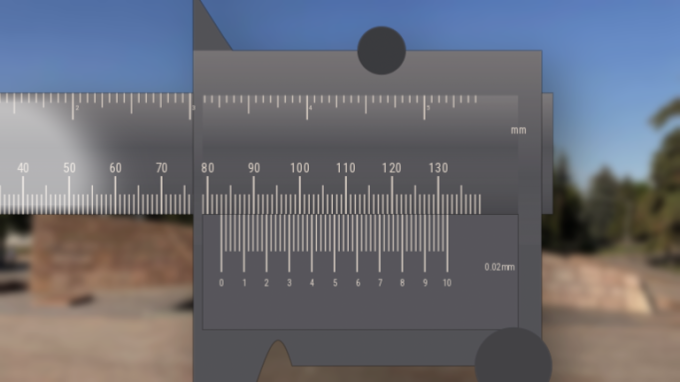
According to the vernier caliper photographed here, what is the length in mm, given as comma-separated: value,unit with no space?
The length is 83.0,mm
